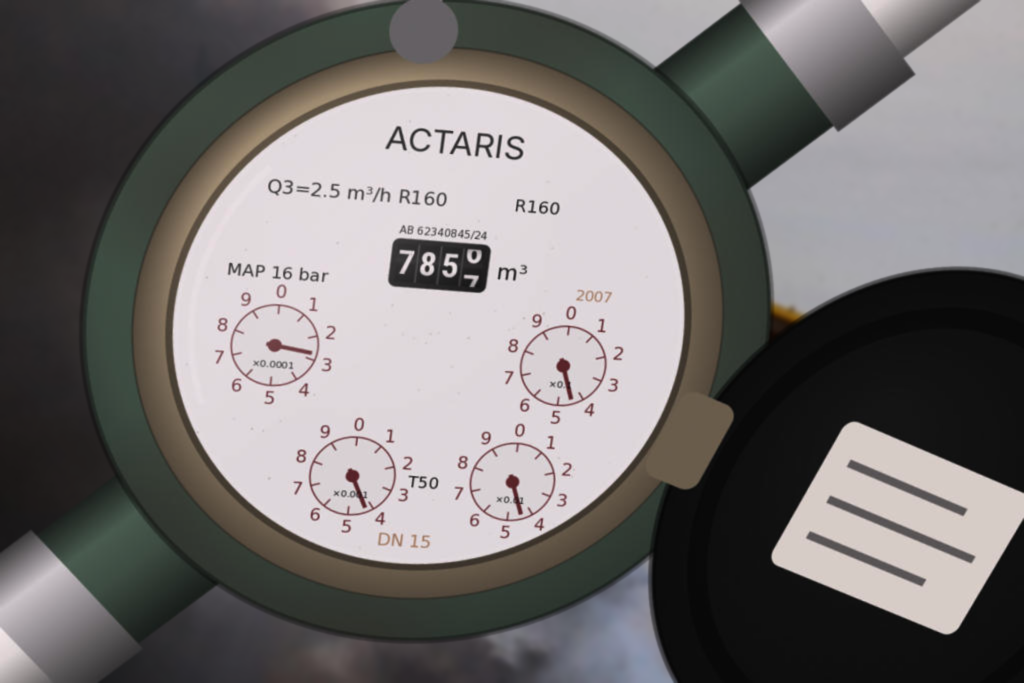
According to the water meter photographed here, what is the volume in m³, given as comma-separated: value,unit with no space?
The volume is 7856.4442,m³
